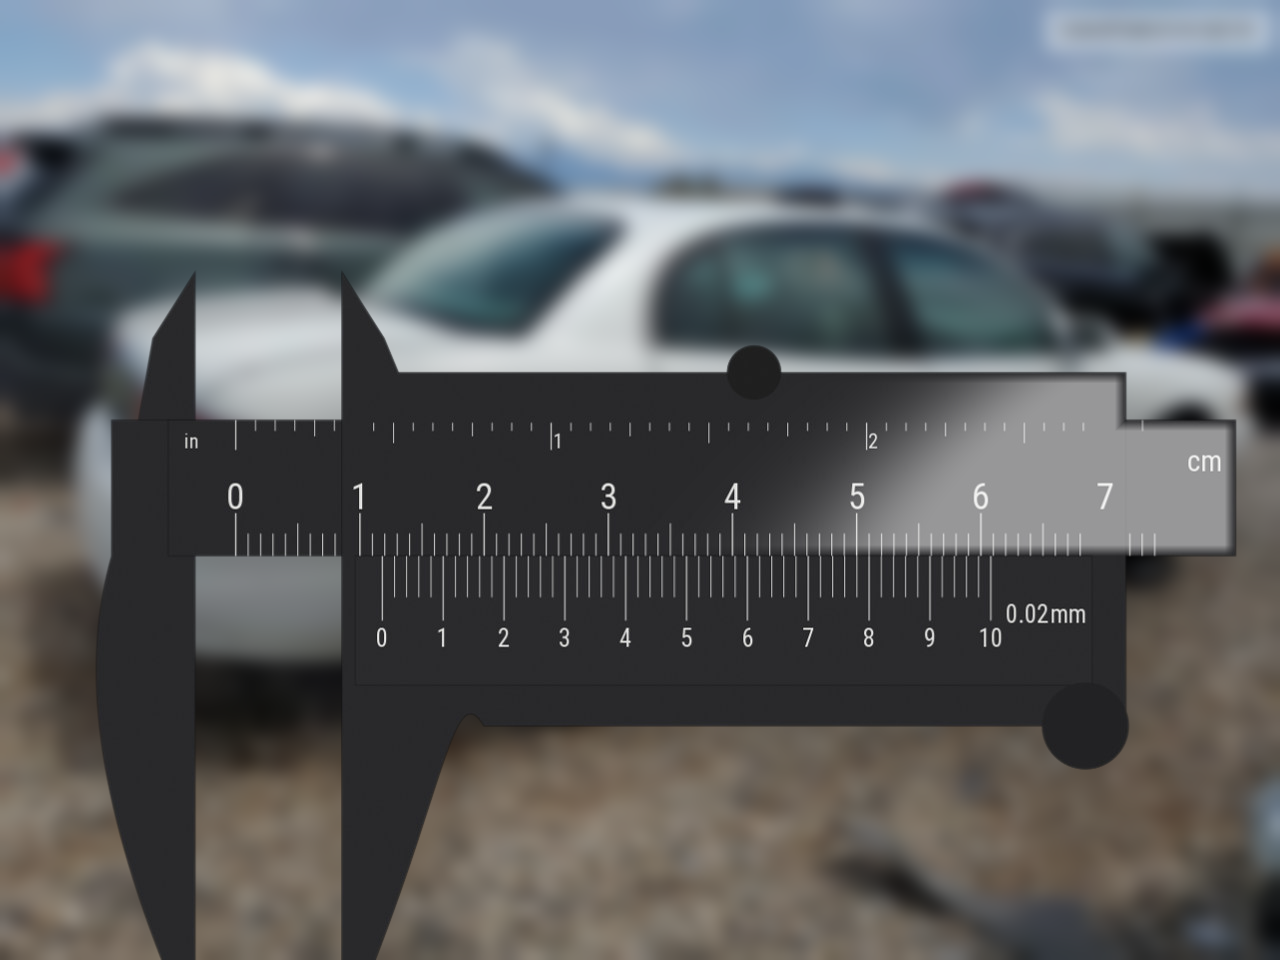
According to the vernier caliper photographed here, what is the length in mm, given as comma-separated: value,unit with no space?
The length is 11.8,mm
